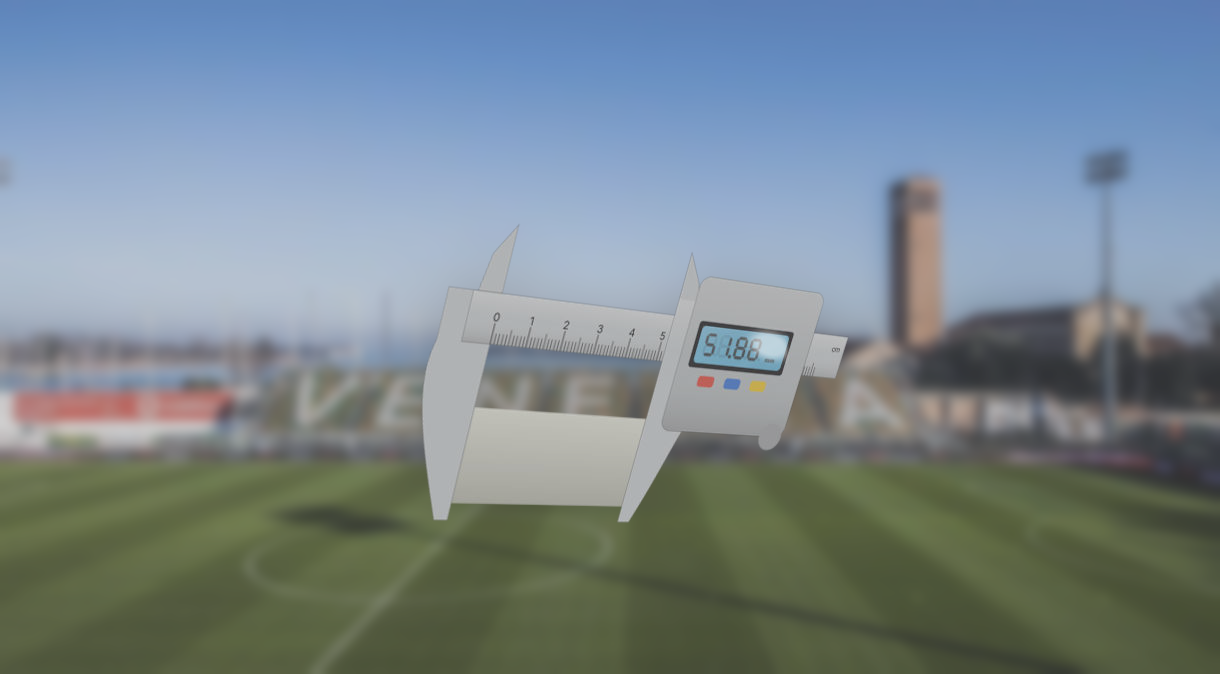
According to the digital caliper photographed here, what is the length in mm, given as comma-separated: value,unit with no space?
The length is 51.88,mm
